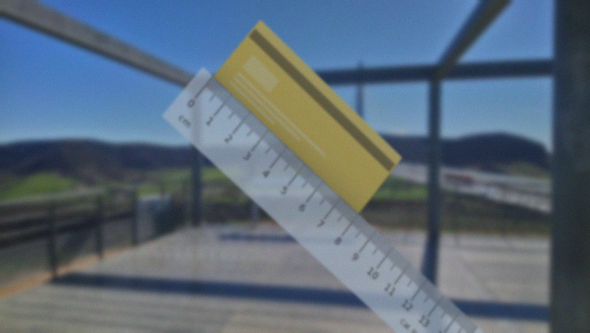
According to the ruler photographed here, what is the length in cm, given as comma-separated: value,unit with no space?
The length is 8,cm
